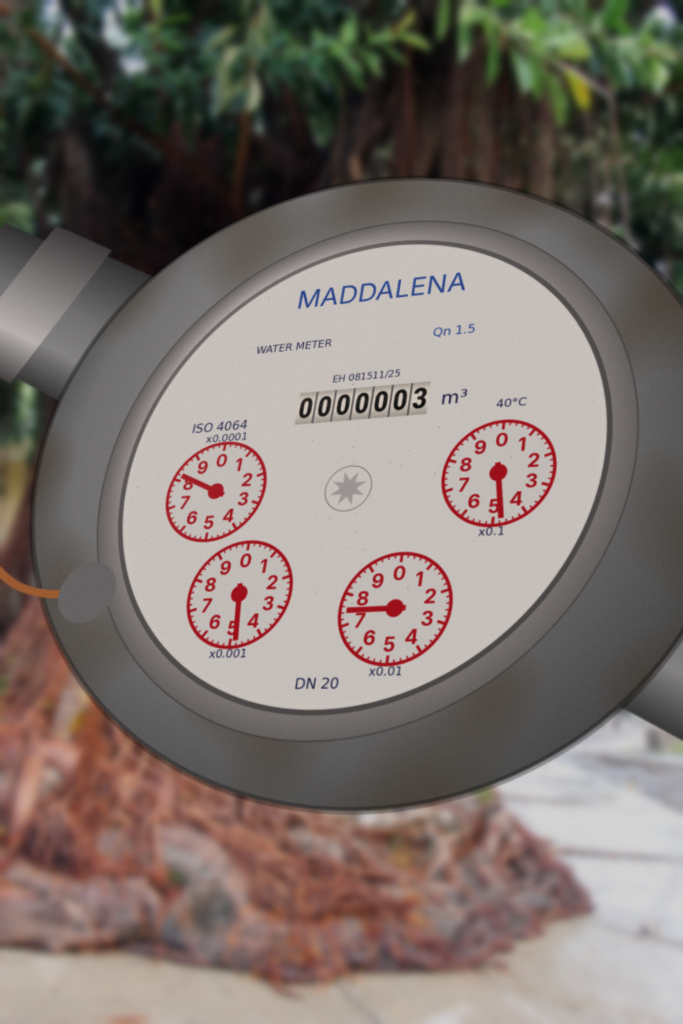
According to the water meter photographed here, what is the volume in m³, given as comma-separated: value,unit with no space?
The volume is 3.4748,m³
